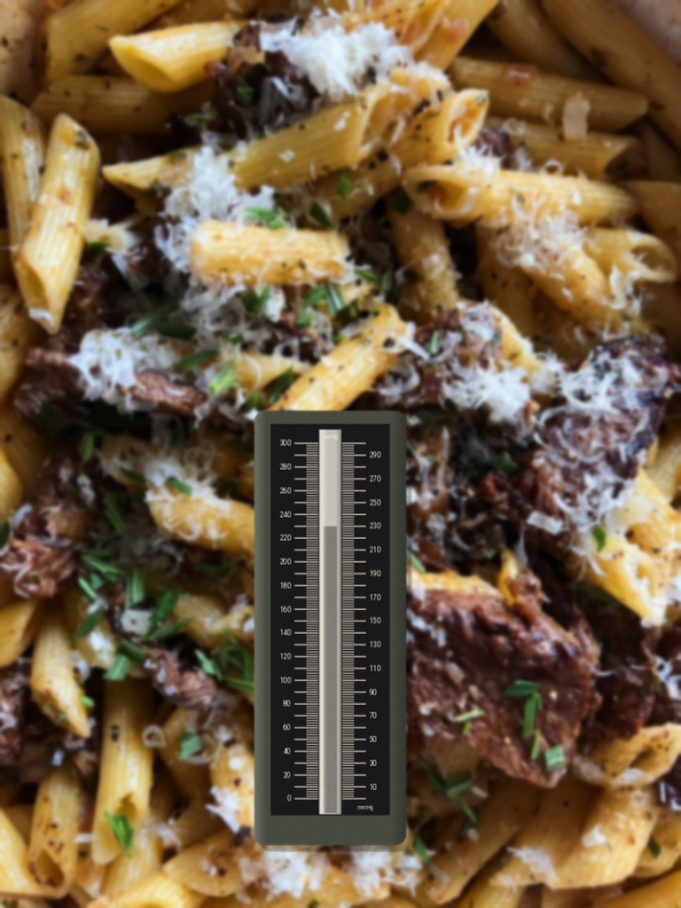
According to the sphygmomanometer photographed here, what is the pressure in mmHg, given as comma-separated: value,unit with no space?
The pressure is 230,mmHg
